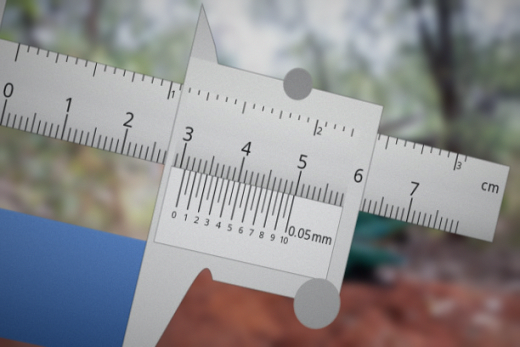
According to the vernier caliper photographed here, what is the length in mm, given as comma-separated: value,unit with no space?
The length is 30.8,mm
